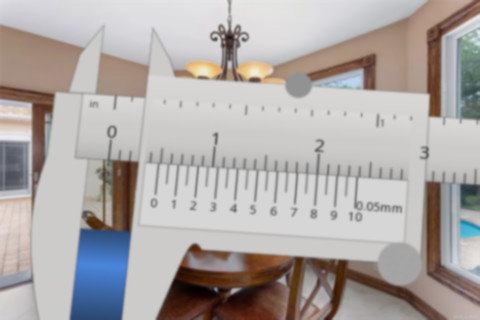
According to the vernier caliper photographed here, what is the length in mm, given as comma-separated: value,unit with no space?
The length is 4.8,mm
